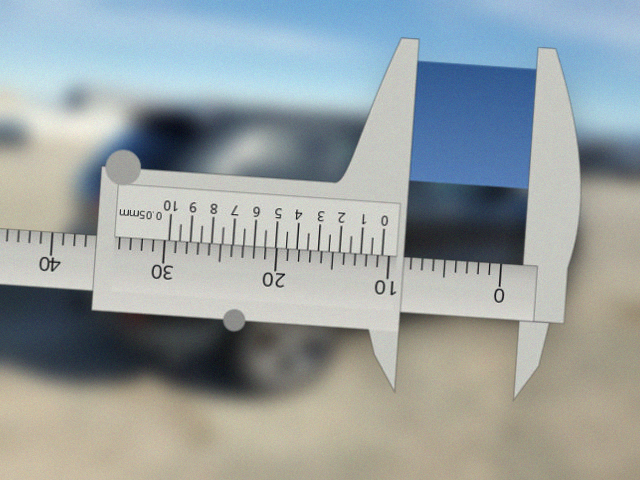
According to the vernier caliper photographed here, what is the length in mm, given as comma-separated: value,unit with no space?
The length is 10.6,mm
